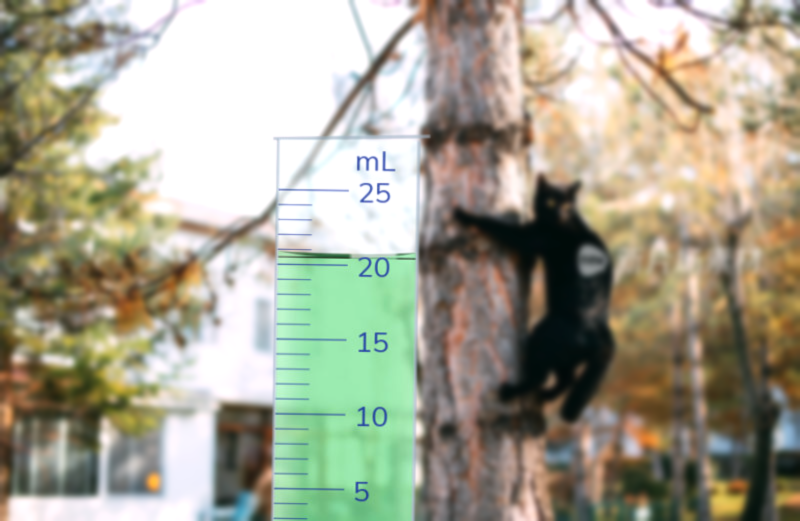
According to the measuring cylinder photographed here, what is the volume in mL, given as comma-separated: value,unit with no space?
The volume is 20.5,mL
